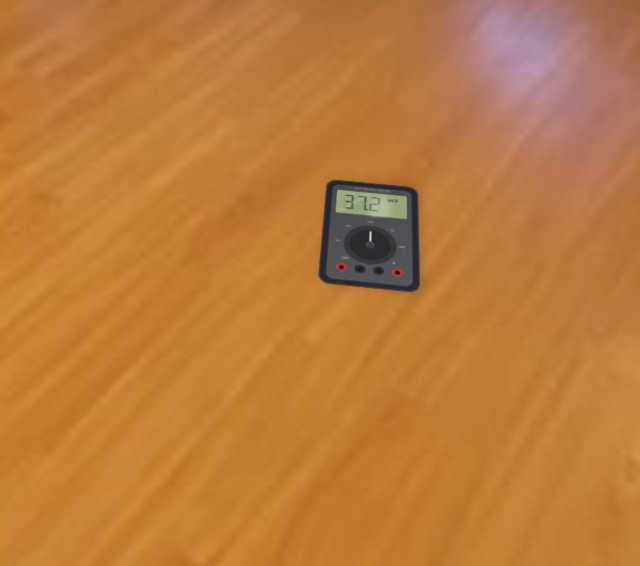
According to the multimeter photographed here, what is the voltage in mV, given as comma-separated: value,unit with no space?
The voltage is 37.2,mV
